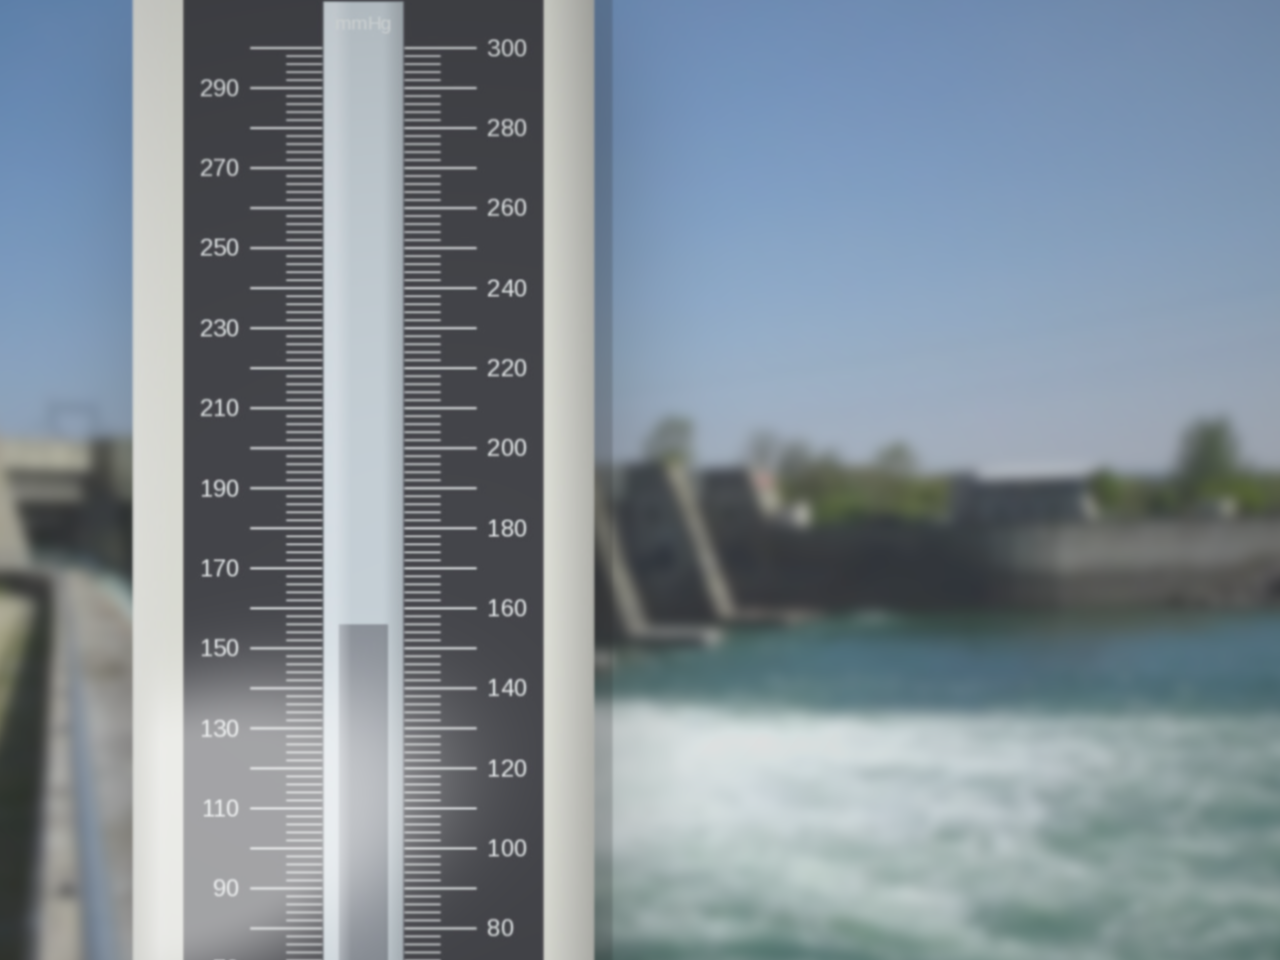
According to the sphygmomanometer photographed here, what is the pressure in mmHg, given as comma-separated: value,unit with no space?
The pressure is 156,mmHg
